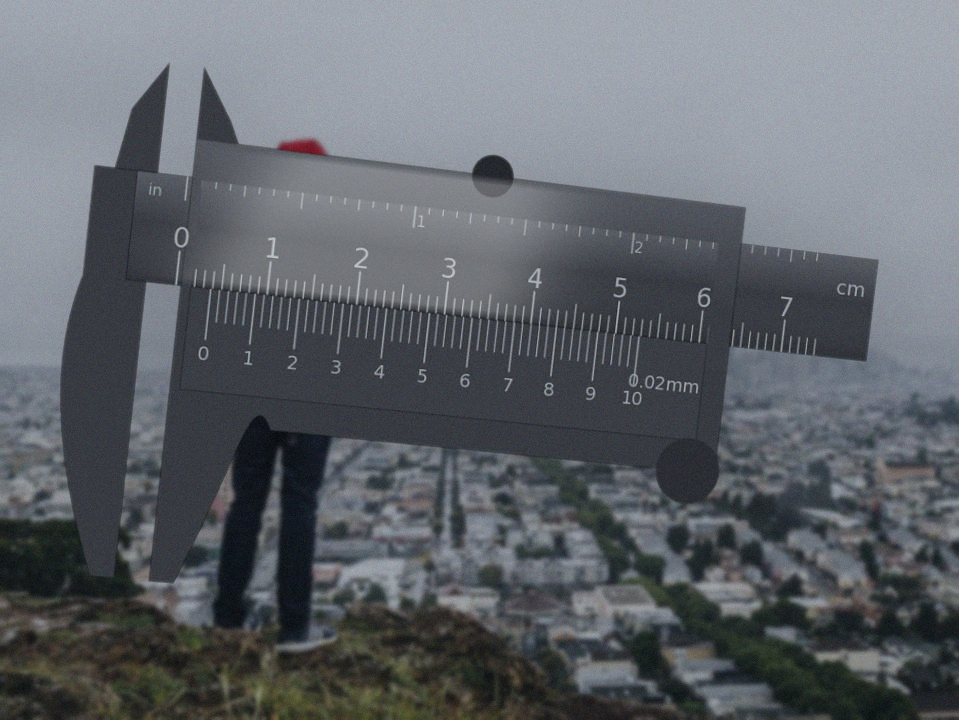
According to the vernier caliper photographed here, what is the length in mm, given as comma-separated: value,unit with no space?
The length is 3.8,mm
